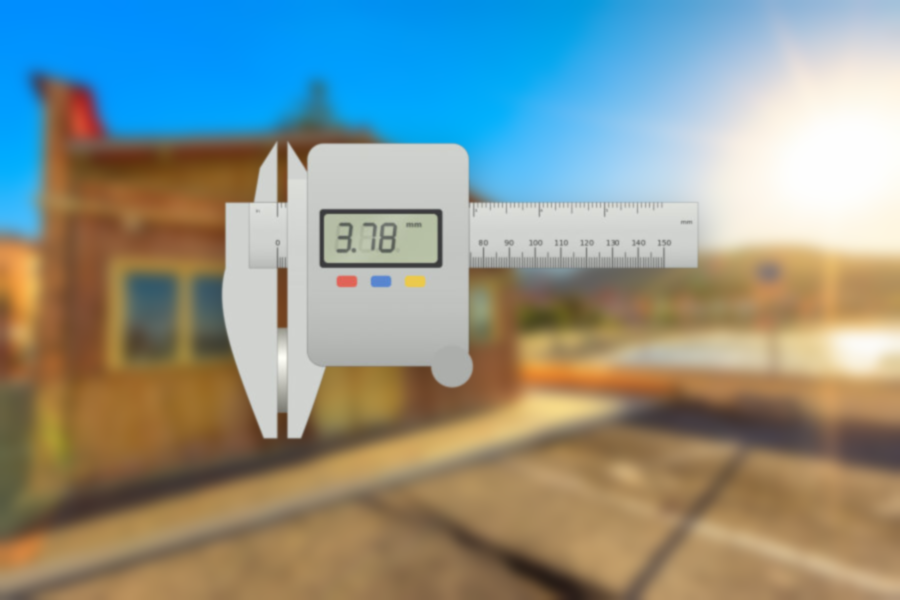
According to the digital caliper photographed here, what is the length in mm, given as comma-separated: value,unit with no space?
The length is 3.78,mm
